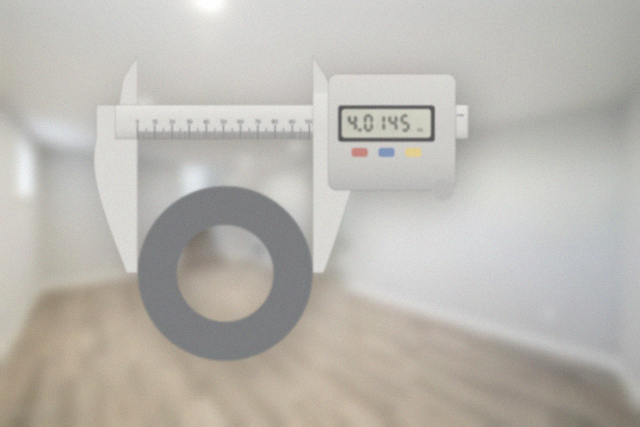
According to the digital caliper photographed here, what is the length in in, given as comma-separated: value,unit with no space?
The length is 4.0145,in
